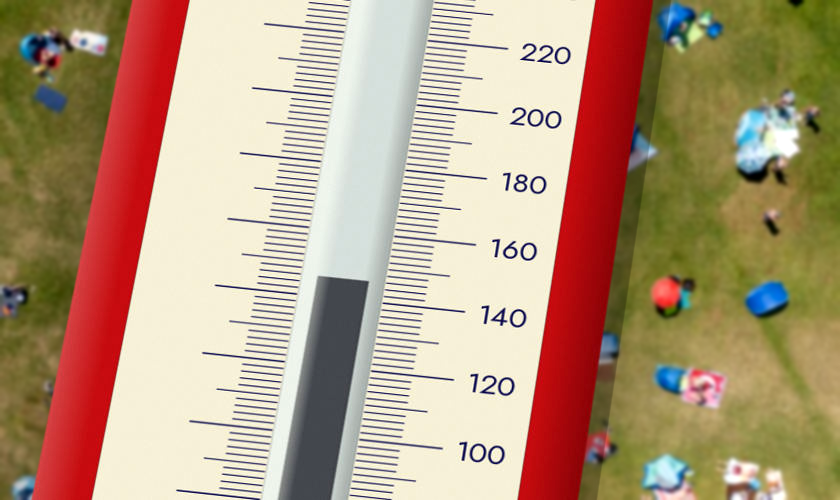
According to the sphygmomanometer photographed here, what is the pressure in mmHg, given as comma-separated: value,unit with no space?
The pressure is 146,mmHg
